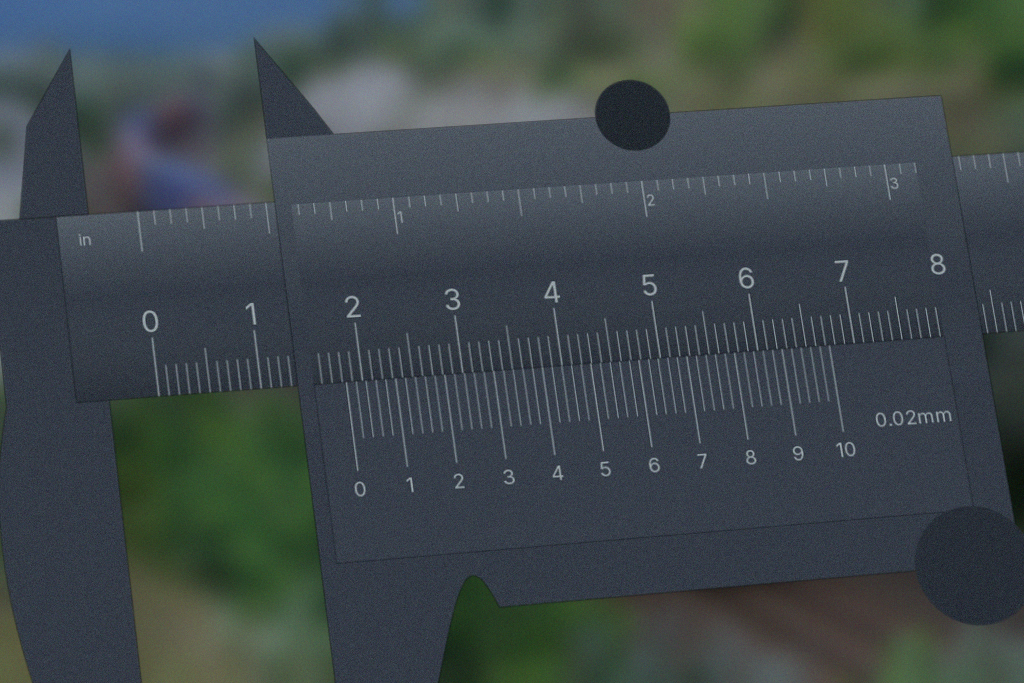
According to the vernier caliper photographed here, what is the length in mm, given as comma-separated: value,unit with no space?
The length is 18.4,mm
